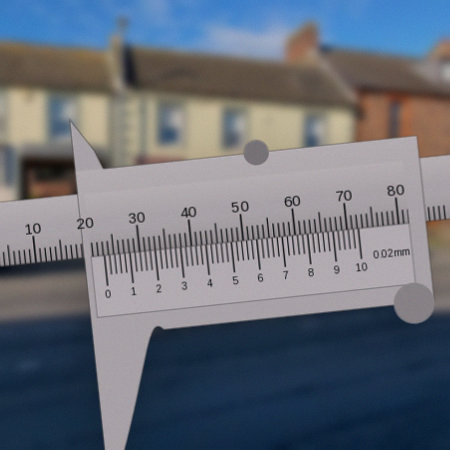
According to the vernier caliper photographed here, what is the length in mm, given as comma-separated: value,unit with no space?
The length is 23.2,mm
